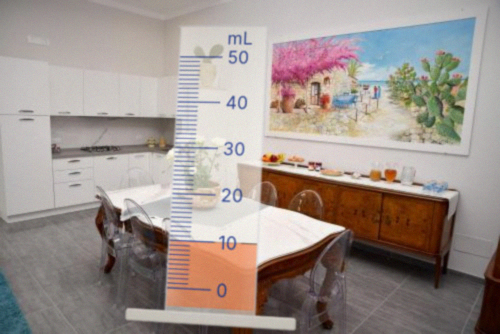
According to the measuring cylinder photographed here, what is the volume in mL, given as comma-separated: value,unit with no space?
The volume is 10,mL
